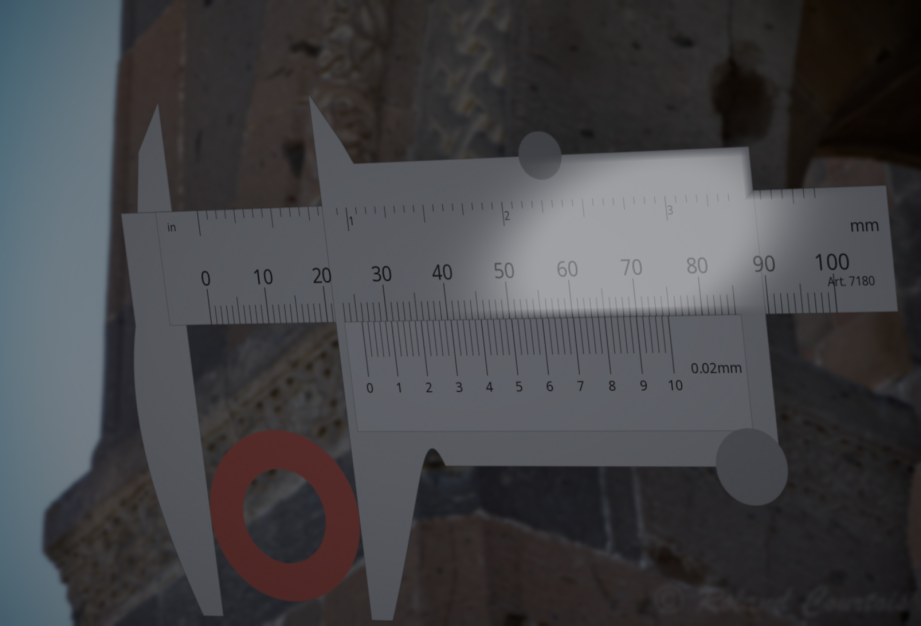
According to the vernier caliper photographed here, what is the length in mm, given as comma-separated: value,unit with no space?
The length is 25.8,mm
